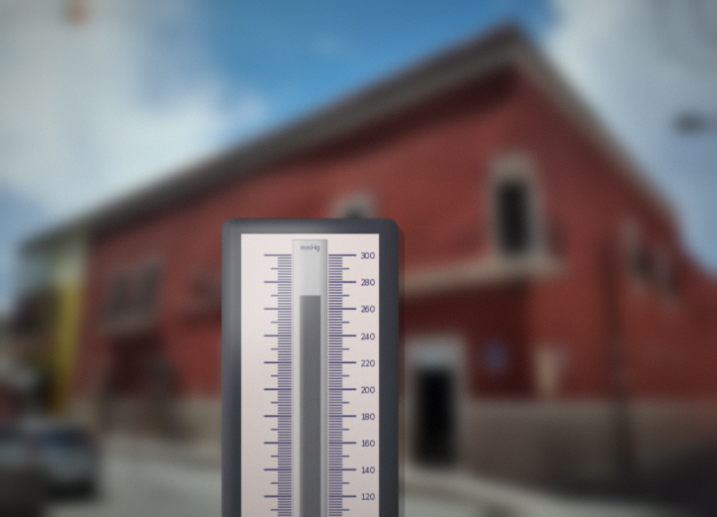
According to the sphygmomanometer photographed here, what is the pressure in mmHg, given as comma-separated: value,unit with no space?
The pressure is 270,mmHg
